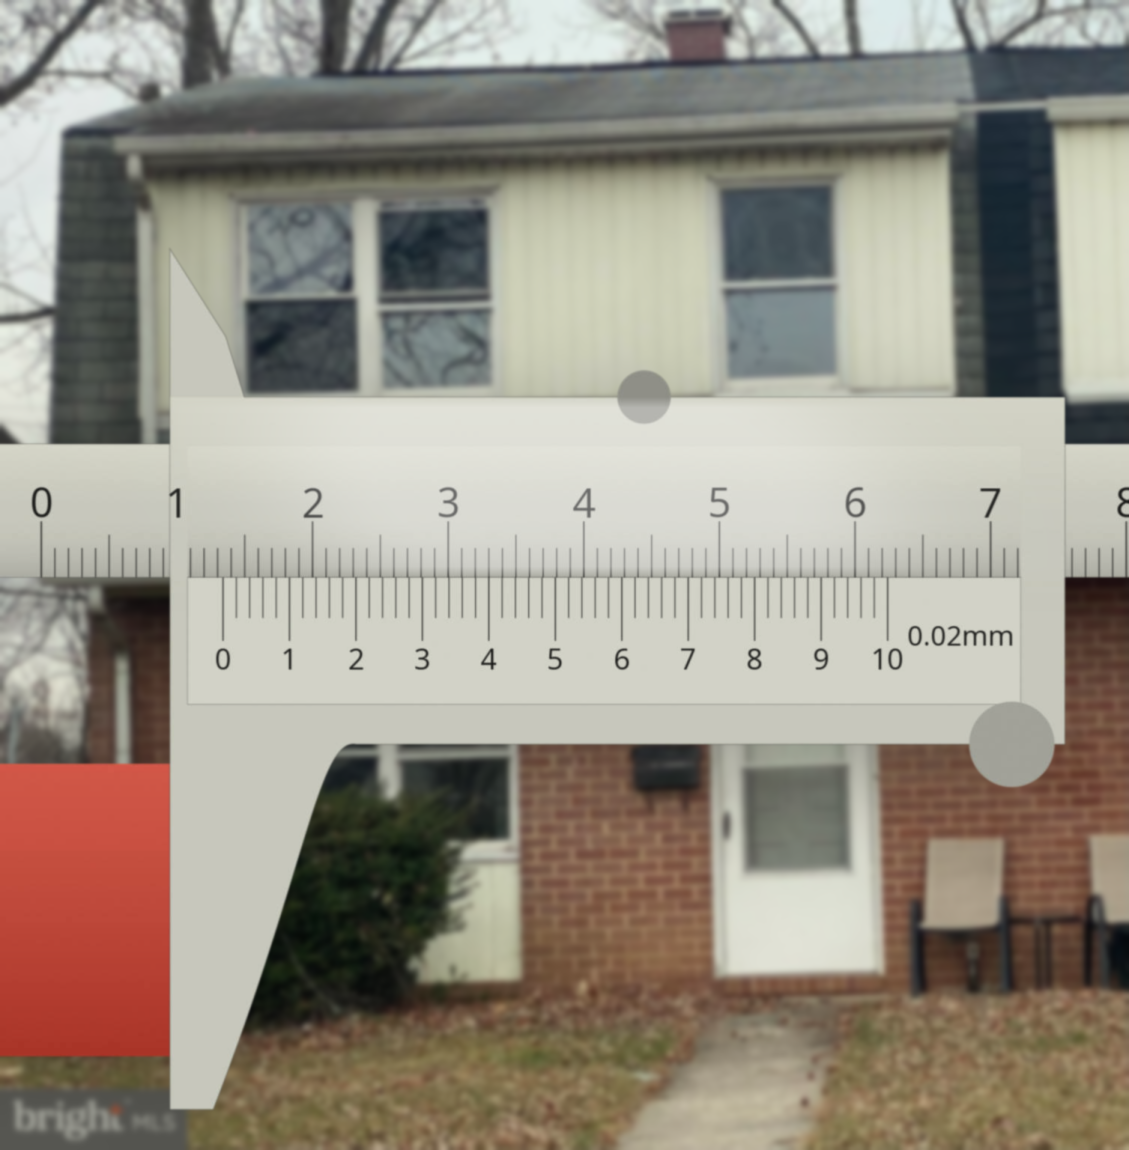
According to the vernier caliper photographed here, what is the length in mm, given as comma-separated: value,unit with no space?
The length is 13.4,mm
